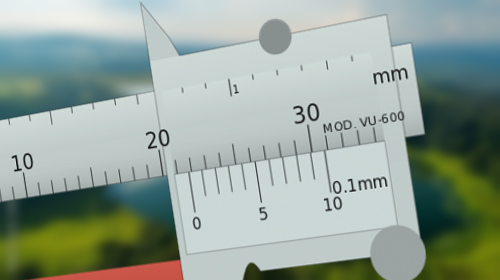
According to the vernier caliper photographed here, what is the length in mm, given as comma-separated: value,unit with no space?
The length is 21.8,mm
